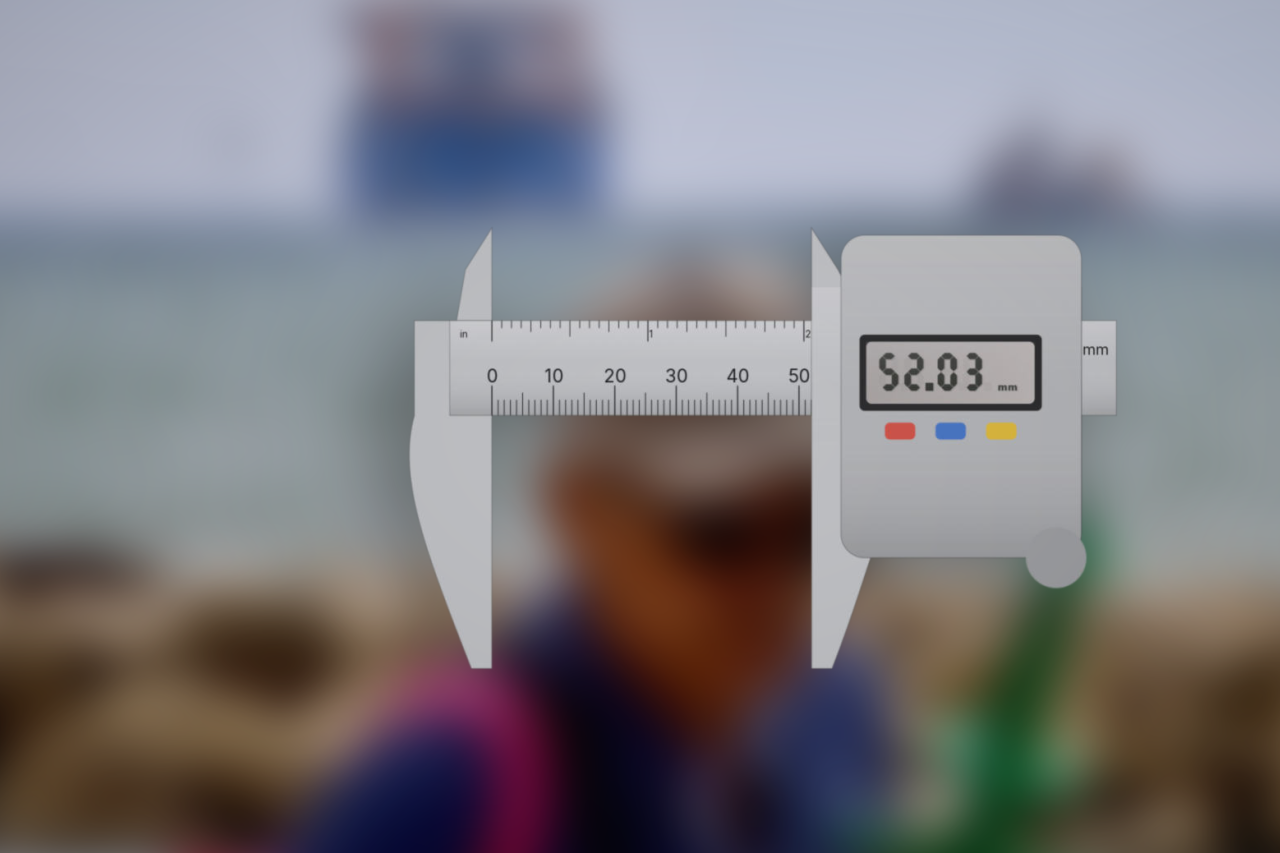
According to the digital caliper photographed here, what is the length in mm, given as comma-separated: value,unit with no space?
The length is 52.03,mm
